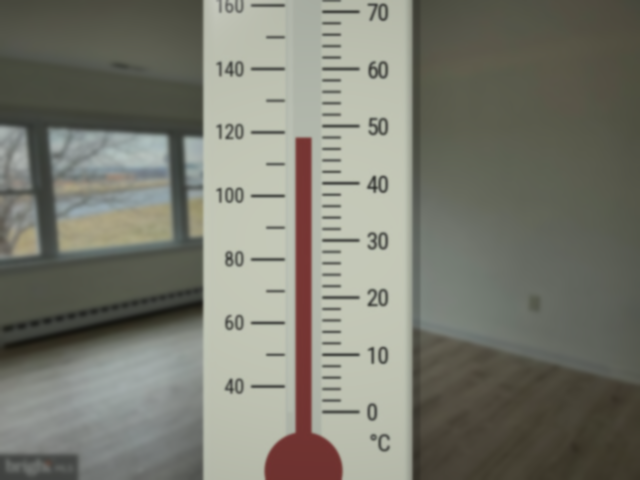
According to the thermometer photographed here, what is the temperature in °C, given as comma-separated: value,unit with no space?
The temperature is 48,°C
